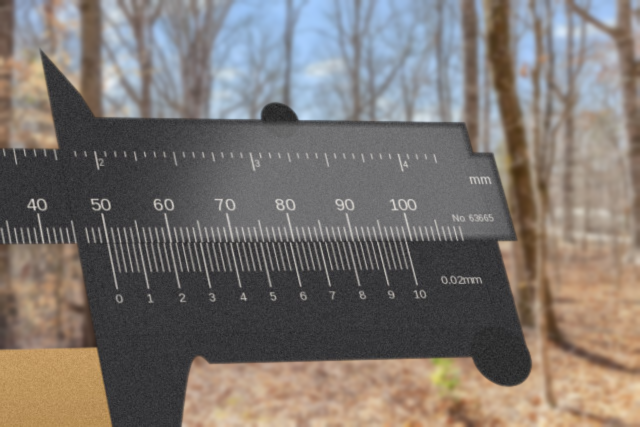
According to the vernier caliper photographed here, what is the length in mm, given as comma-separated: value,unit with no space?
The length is 50.0,mm
